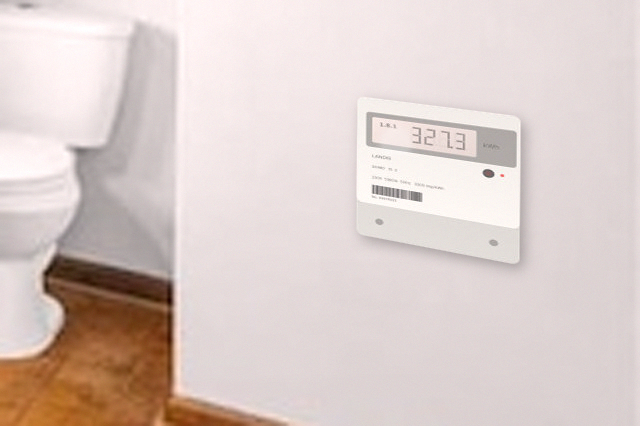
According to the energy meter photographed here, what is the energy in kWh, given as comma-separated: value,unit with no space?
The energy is 327.3,kWh
